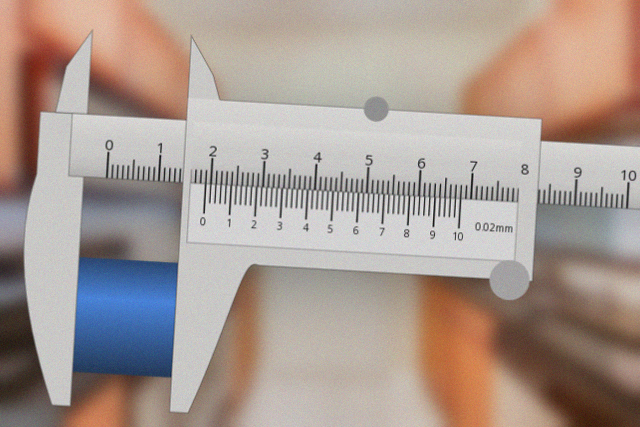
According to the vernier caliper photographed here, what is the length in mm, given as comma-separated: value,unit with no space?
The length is 19.0,mm
